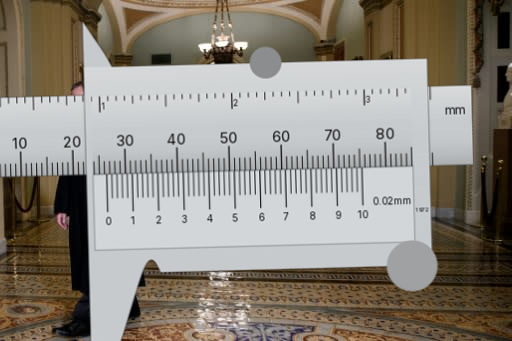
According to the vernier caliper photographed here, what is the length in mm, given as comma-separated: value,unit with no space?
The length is 26.4,mm
